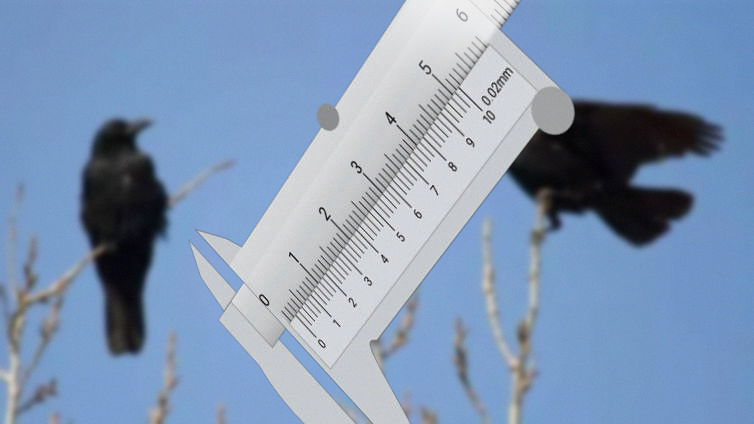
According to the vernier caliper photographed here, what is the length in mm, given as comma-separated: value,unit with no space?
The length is 2.5,mm
